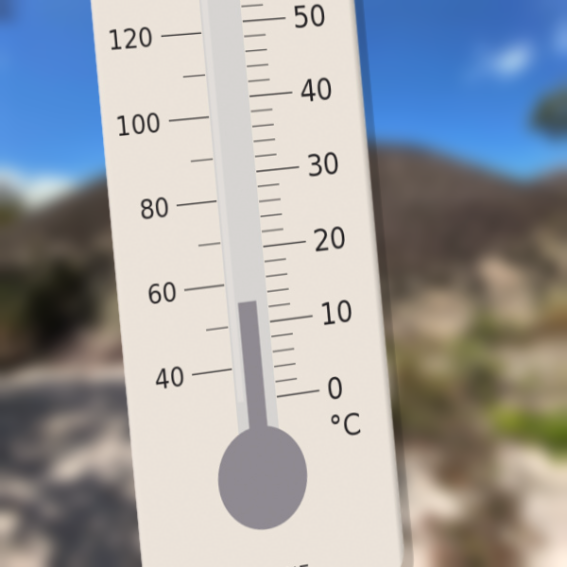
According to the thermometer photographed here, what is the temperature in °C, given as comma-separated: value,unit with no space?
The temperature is 13,°C
